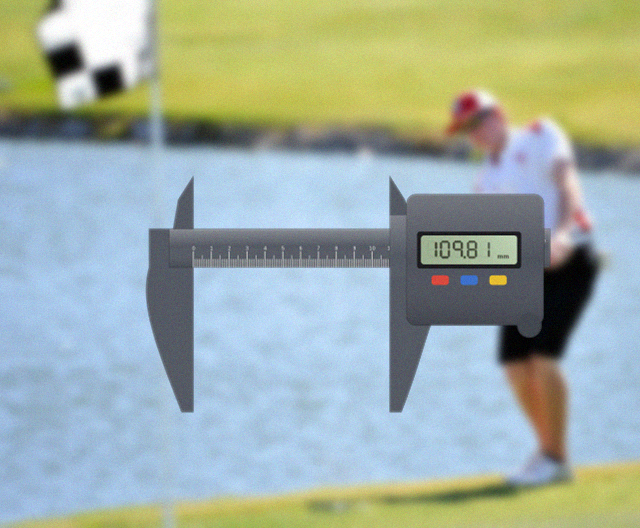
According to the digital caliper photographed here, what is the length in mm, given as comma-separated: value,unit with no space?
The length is 109.81,mm
